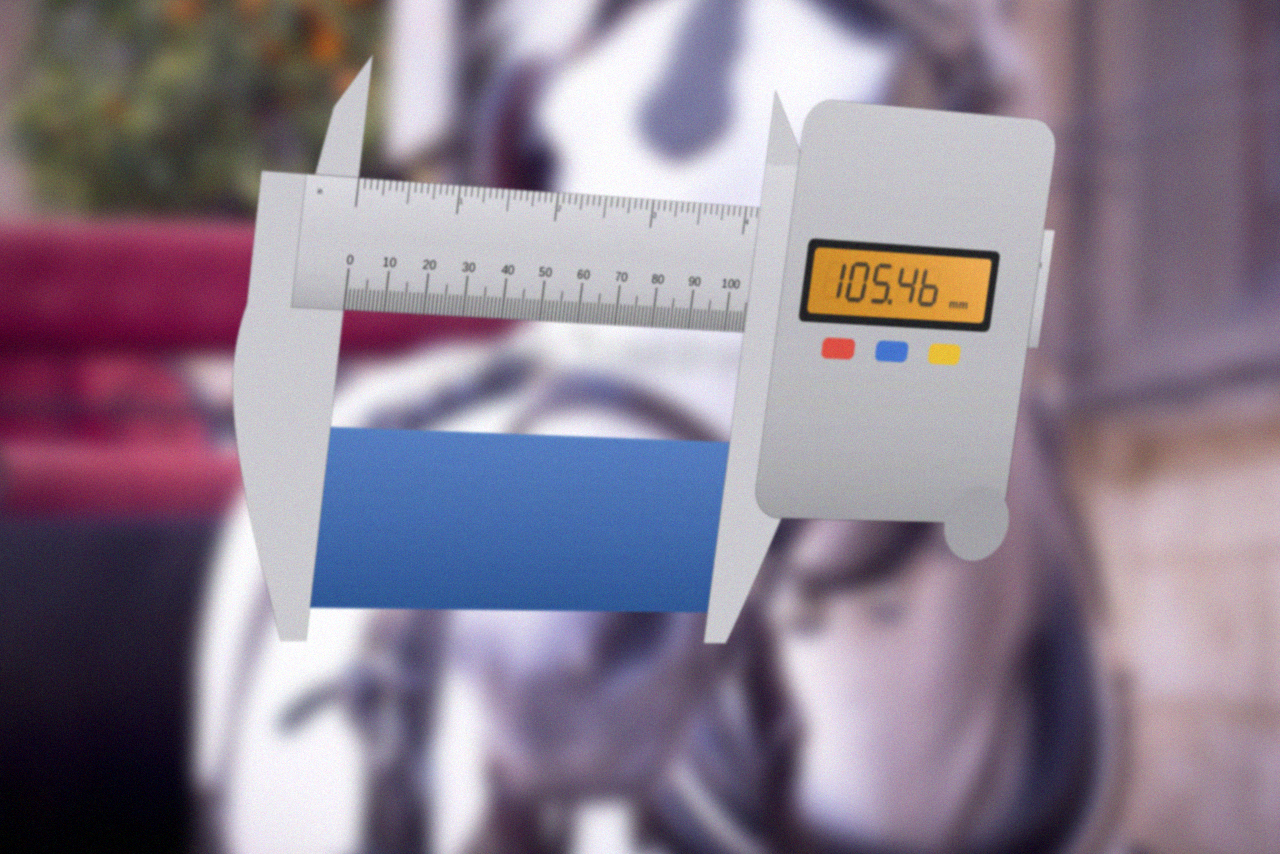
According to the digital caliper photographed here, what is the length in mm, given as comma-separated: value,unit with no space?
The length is 105.46,mm
